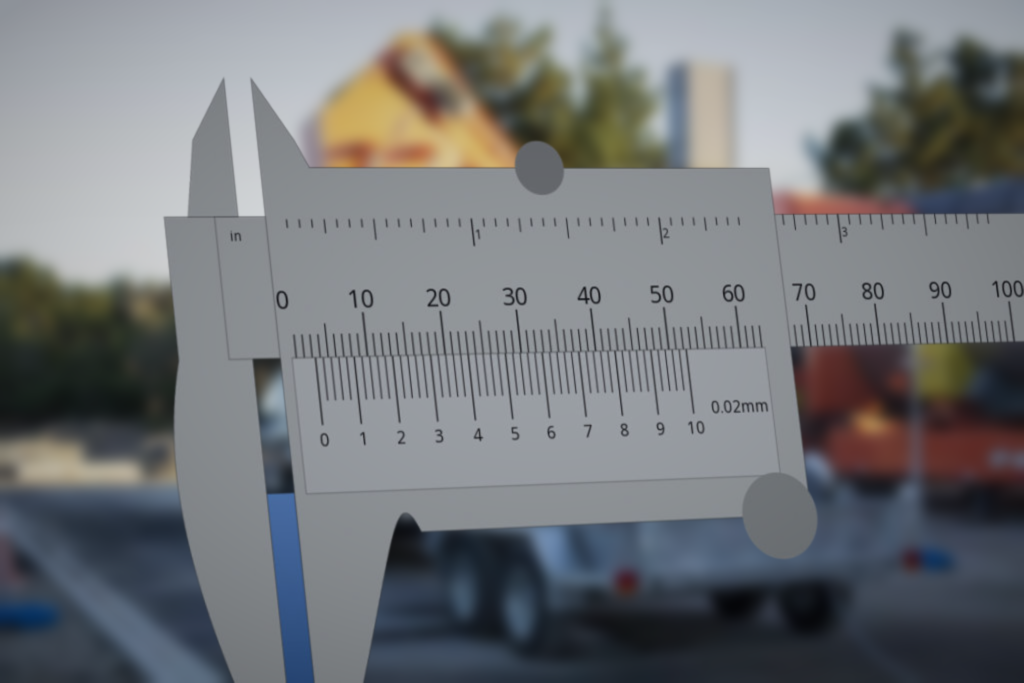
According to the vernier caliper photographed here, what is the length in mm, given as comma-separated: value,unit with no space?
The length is 3.4,mm
